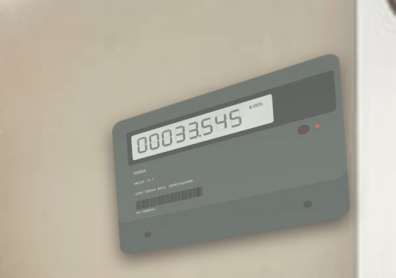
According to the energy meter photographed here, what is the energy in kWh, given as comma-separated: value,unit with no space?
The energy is 33.545,kWh
